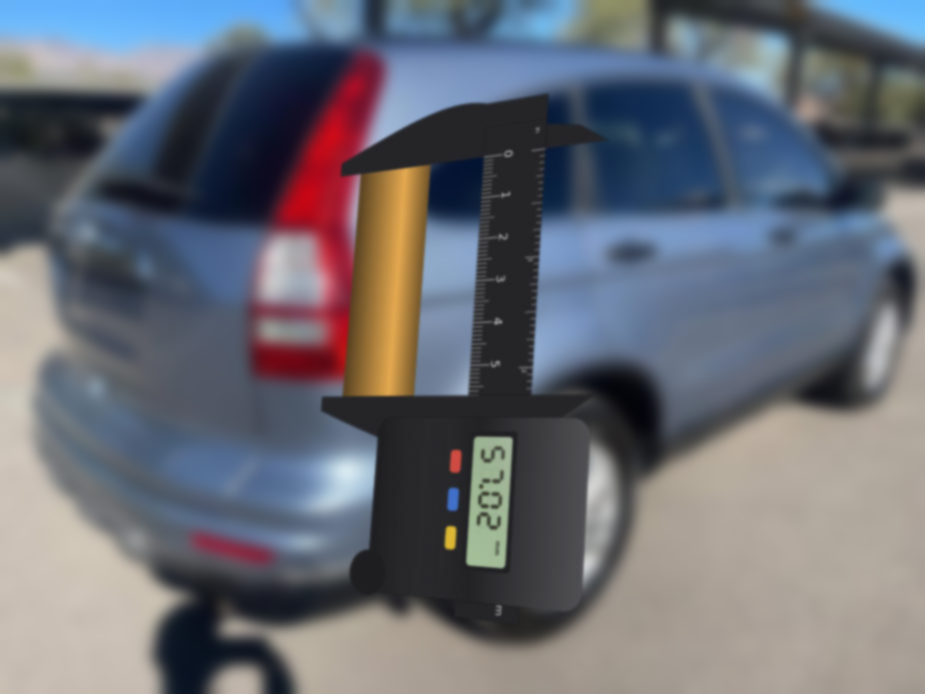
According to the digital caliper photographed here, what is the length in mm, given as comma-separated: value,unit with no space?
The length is 57.02,mm
